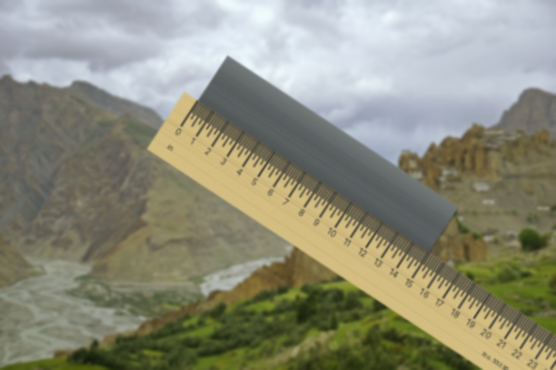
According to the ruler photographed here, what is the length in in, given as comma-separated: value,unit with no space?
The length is 15,in
